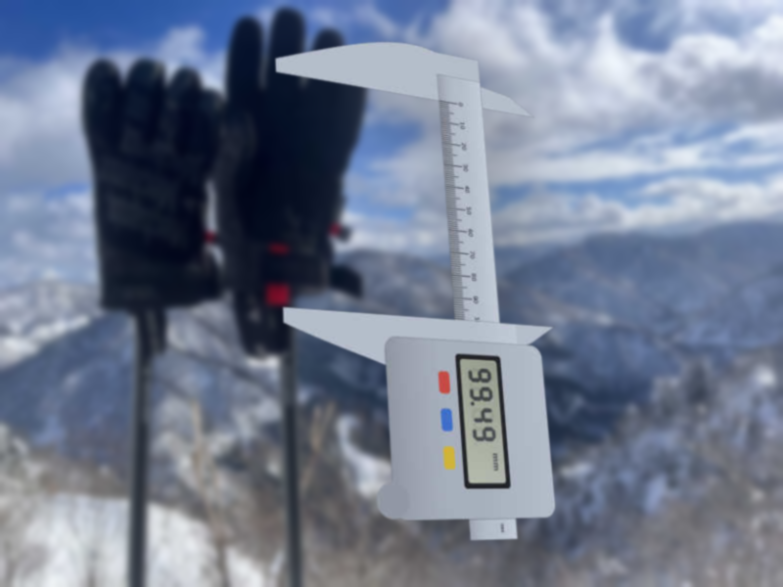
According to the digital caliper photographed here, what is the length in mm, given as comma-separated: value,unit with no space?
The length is 99.49,mm
